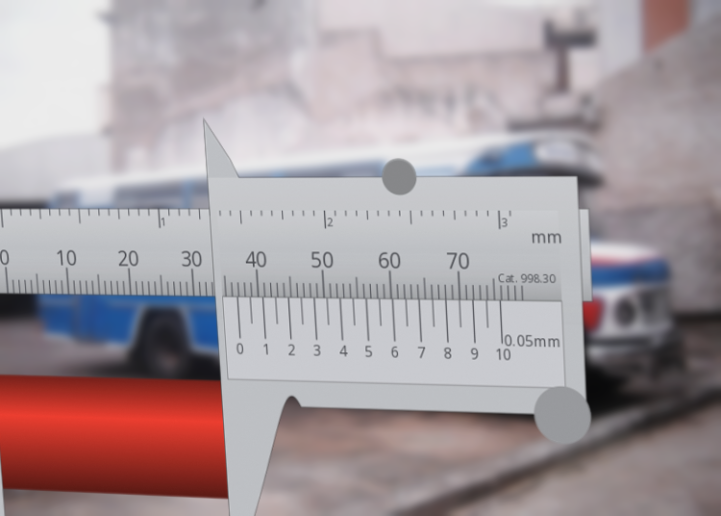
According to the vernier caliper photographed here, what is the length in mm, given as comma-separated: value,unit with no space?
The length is 36.8,mm
